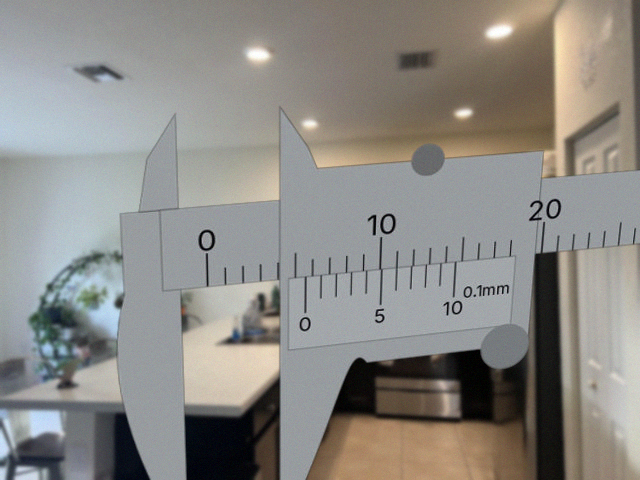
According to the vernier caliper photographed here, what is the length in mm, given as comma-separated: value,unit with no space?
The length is 5.6,mm
